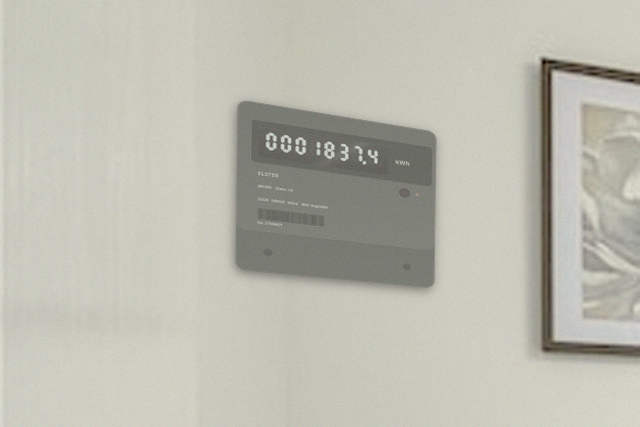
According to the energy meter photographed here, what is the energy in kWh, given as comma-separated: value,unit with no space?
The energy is 1837.4,kWh
